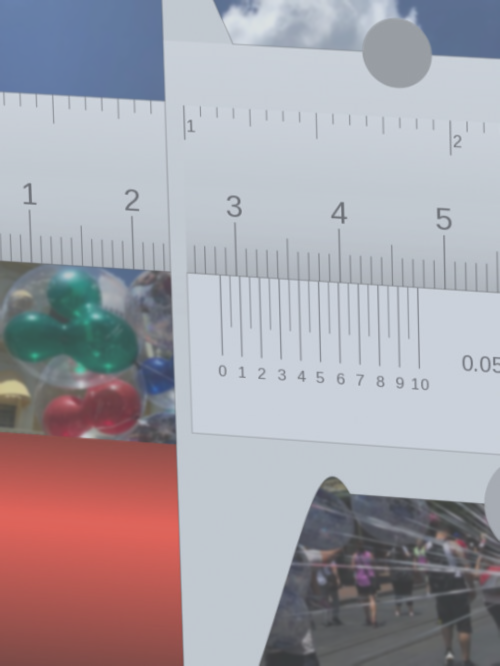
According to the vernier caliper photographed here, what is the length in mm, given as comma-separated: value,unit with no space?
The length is 28.4,mm
